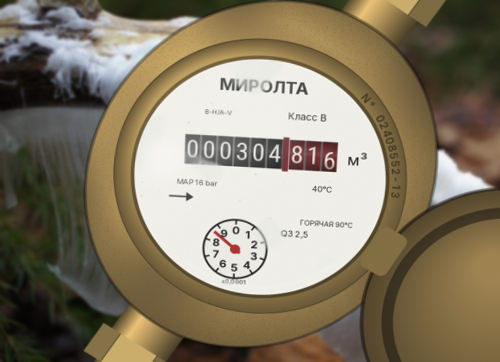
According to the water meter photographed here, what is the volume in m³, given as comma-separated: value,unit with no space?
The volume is 304.8158,m³
